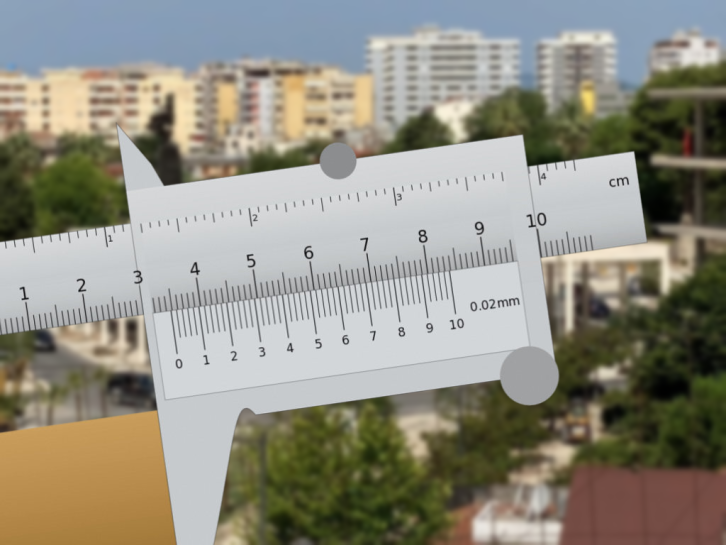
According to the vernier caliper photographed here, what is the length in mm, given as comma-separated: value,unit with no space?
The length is 34.8,mm
